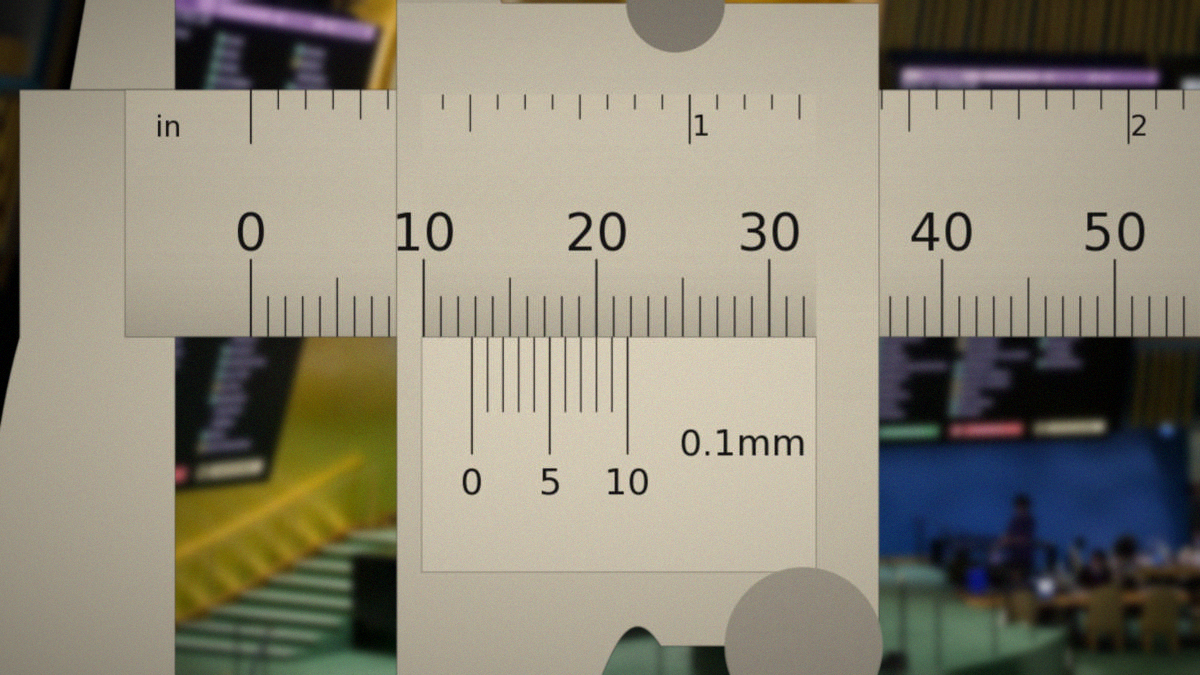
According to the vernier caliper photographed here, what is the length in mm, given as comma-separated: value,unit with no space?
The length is 12.8,mm
